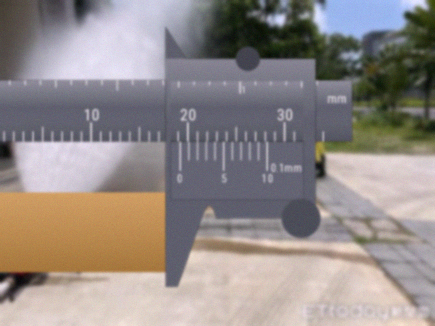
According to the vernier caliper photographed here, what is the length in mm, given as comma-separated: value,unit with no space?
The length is 19.2,mm
